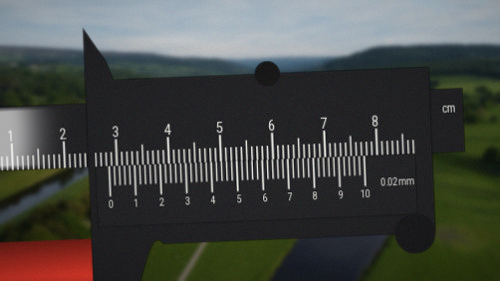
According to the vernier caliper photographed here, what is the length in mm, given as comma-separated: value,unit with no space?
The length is 28.5,mm
